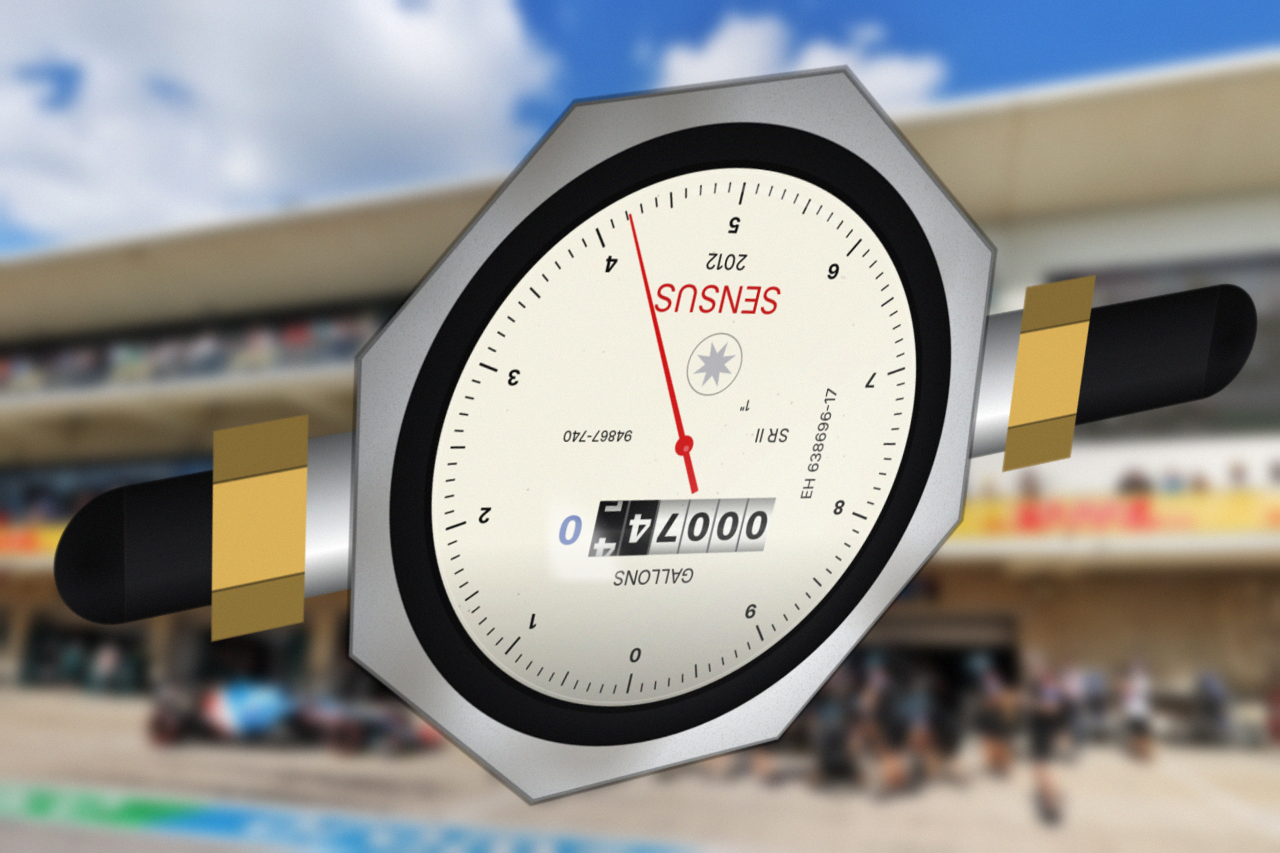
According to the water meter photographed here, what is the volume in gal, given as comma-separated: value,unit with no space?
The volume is 7444.2,gal
